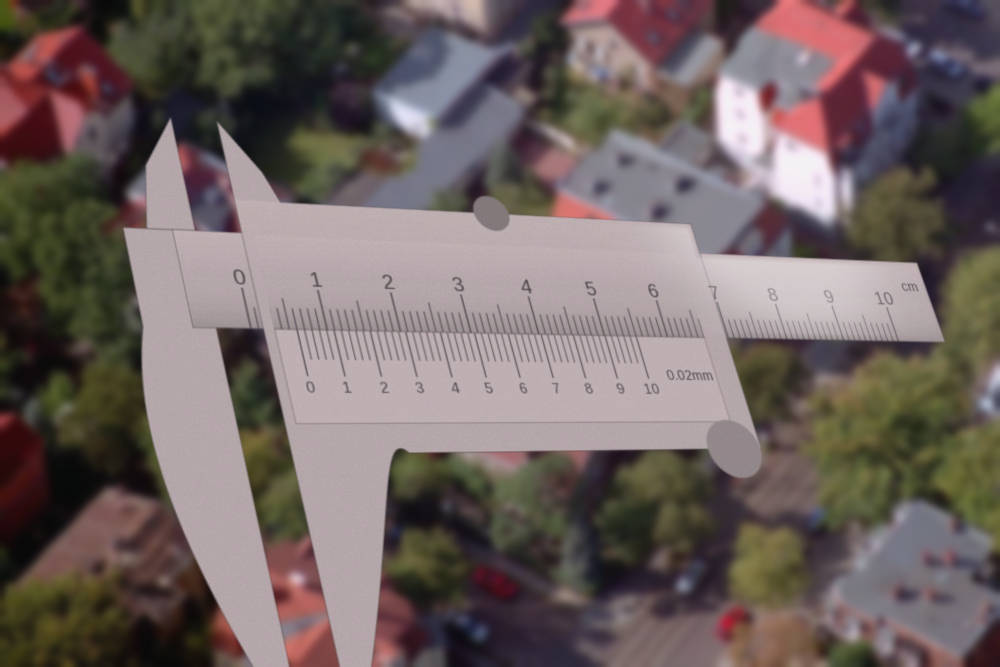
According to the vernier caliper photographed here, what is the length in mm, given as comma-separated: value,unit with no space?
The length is 6.0,mm
